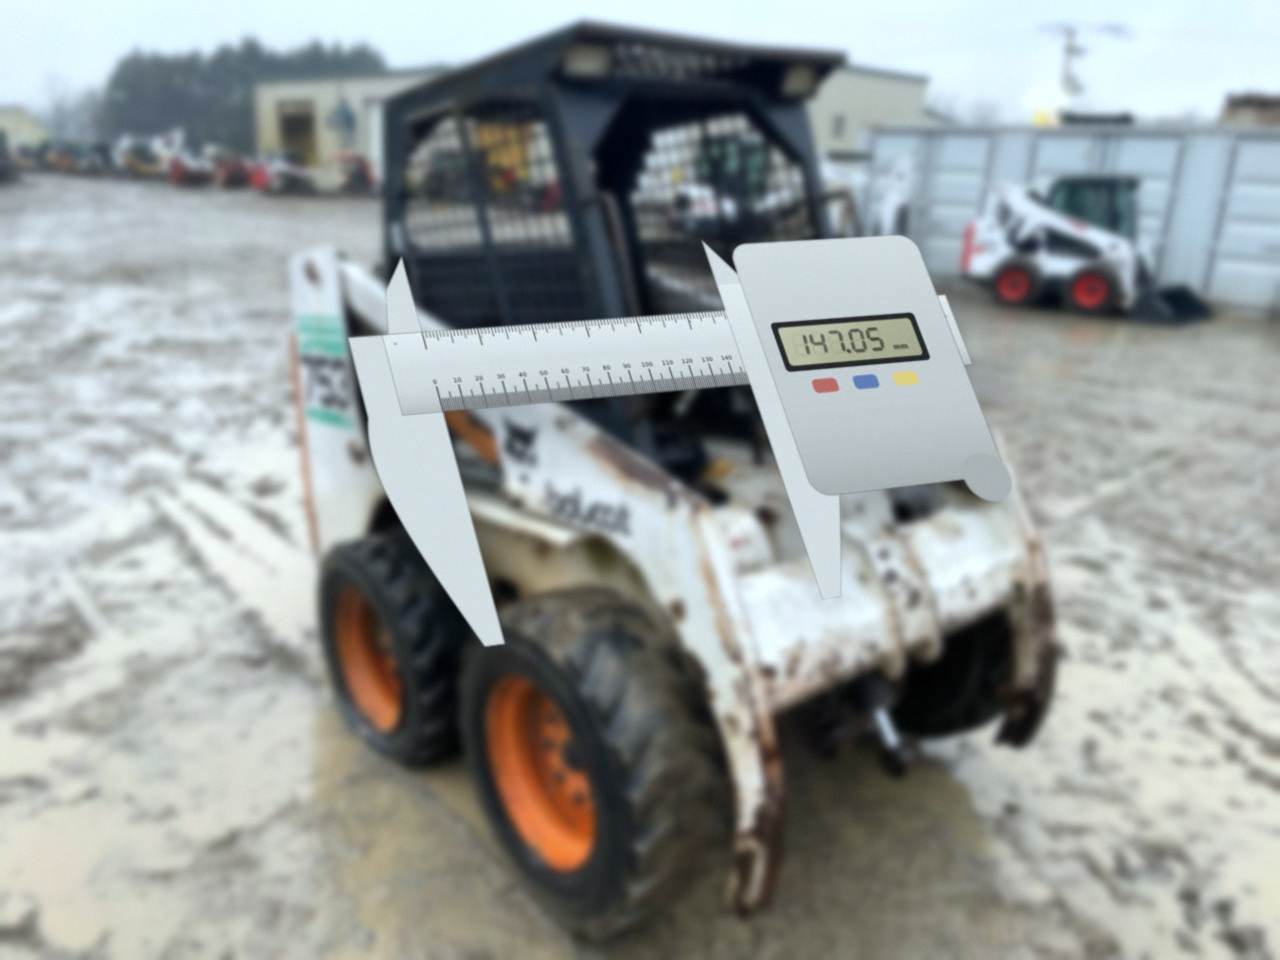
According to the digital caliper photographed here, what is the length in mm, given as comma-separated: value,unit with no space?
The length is 147.05,mm
